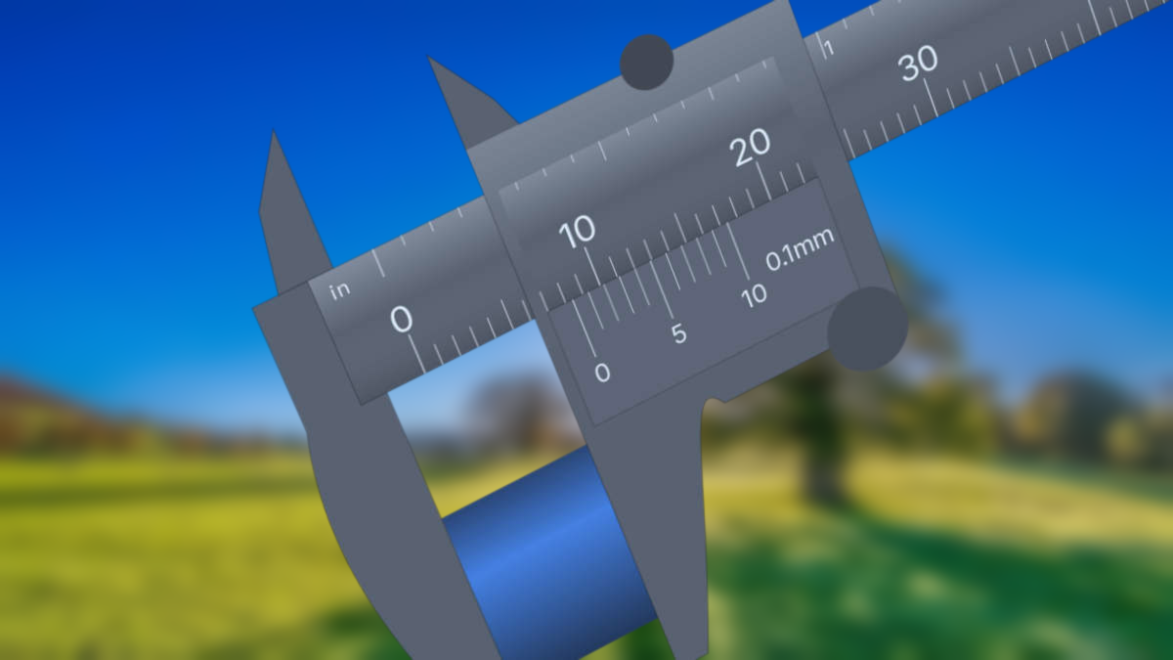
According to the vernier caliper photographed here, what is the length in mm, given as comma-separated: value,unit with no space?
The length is 8.4,mm
